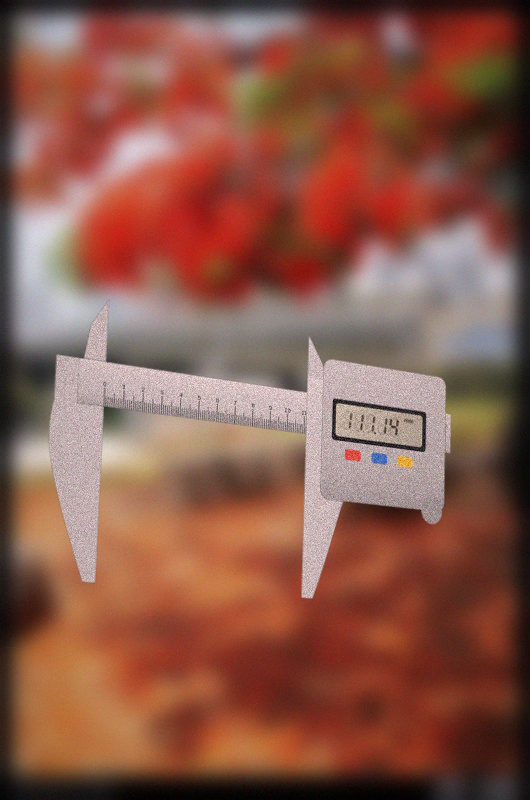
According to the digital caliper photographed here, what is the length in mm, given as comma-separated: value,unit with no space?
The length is 111.14,mm
